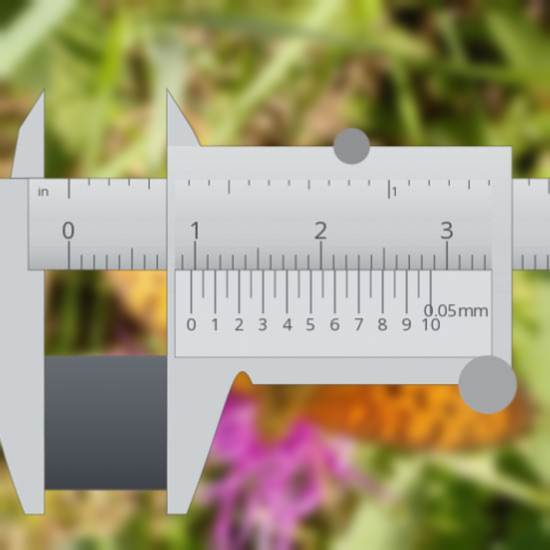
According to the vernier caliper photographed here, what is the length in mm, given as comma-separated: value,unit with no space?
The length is 9.7,mm
